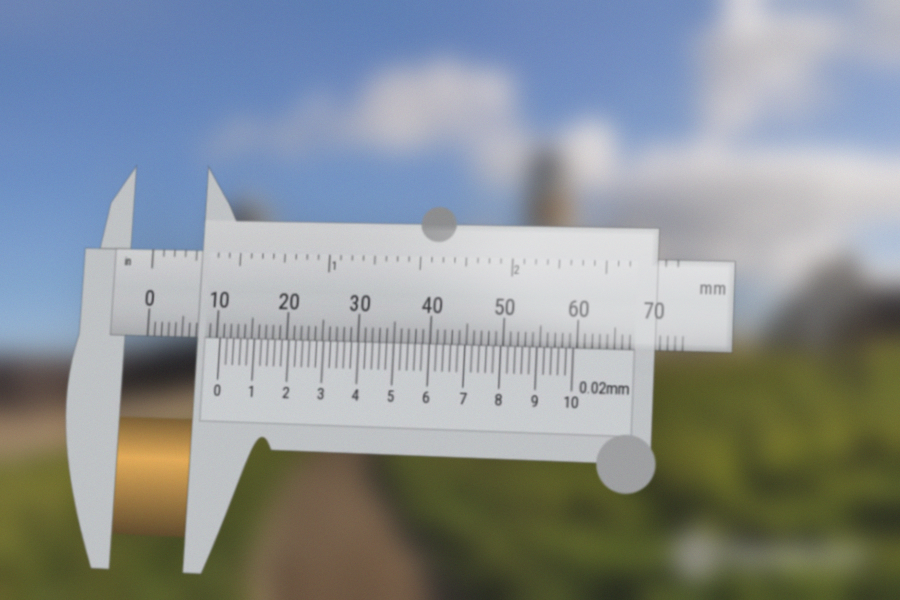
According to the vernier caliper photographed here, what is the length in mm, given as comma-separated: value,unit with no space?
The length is 10.5,mm
